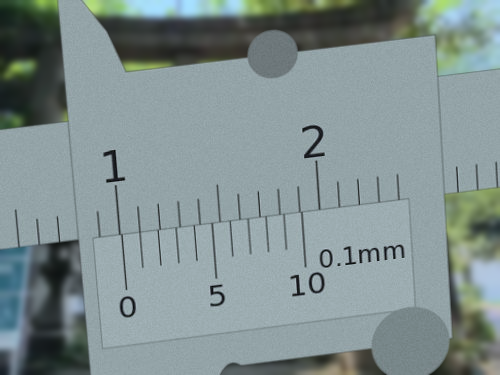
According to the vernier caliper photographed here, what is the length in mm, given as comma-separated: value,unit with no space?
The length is 10.1,mm
